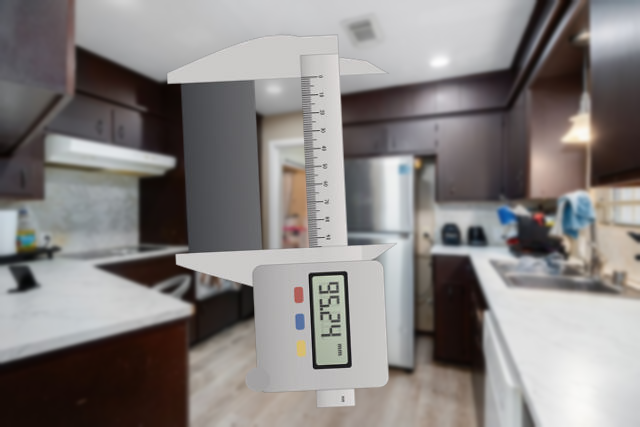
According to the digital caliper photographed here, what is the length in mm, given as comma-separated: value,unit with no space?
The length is 95.24,mm
